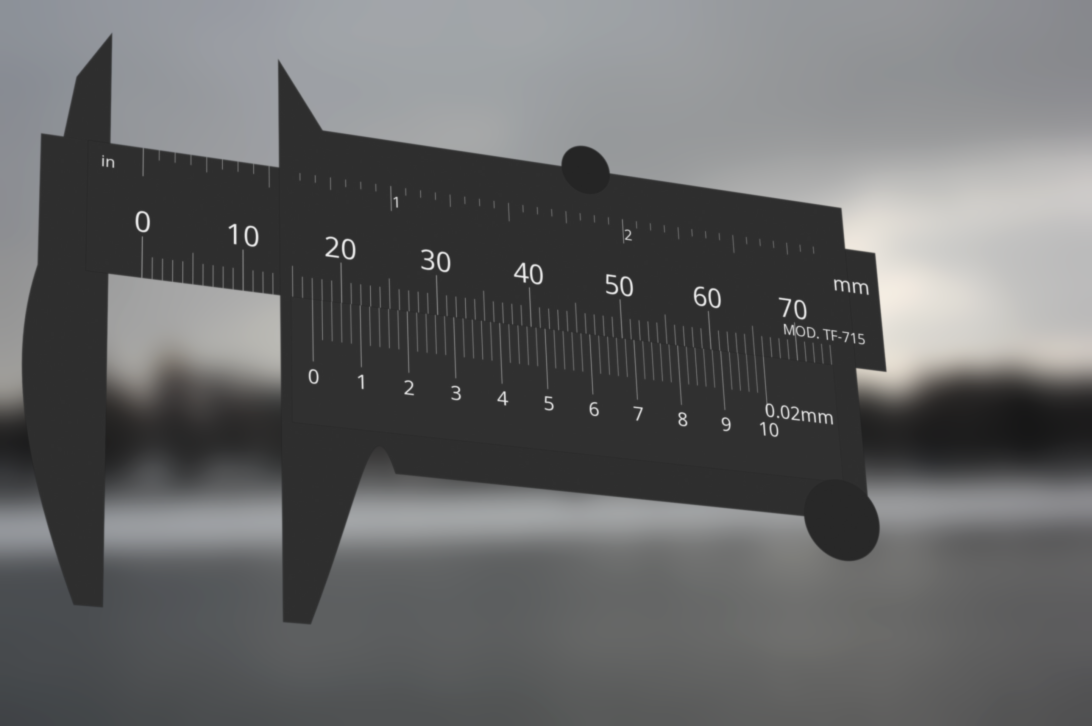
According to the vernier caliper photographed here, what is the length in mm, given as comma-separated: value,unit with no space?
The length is 17.0,mm
